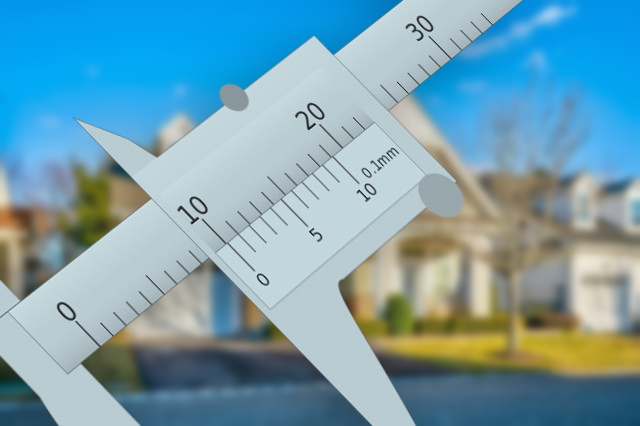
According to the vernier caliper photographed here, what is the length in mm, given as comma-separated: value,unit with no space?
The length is 10.1,mm
